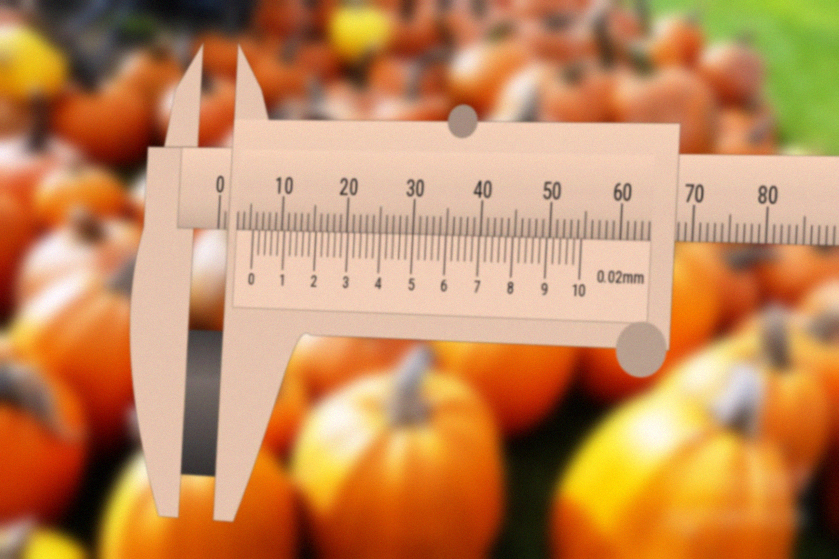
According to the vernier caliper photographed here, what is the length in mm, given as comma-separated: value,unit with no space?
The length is 5.5,mm
